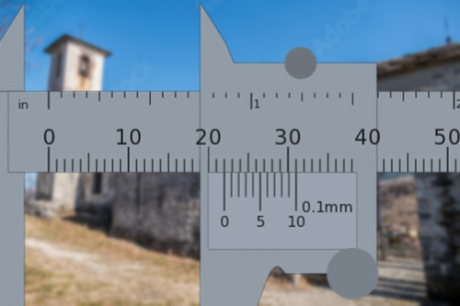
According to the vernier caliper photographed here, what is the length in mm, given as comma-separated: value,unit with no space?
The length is 22.0,mm
